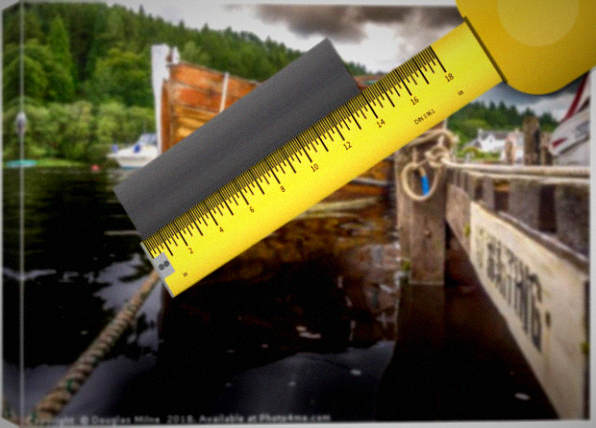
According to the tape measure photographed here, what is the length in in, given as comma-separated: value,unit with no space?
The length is 14,in
